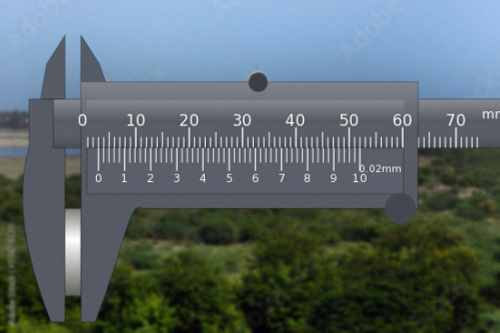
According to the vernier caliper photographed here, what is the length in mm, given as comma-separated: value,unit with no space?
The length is 3.0,mm
